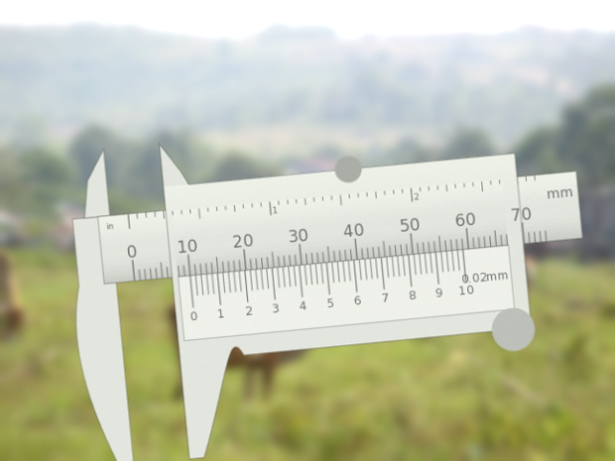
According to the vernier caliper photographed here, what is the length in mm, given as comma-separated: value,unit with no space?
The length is 10.0,mm
